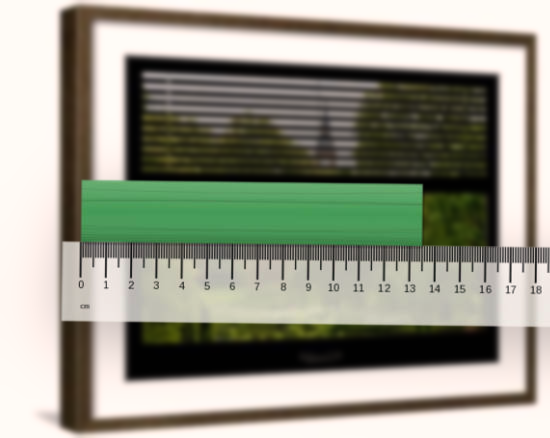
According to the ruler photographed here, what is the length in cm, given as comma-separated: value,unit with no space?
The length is 13.5,cm
